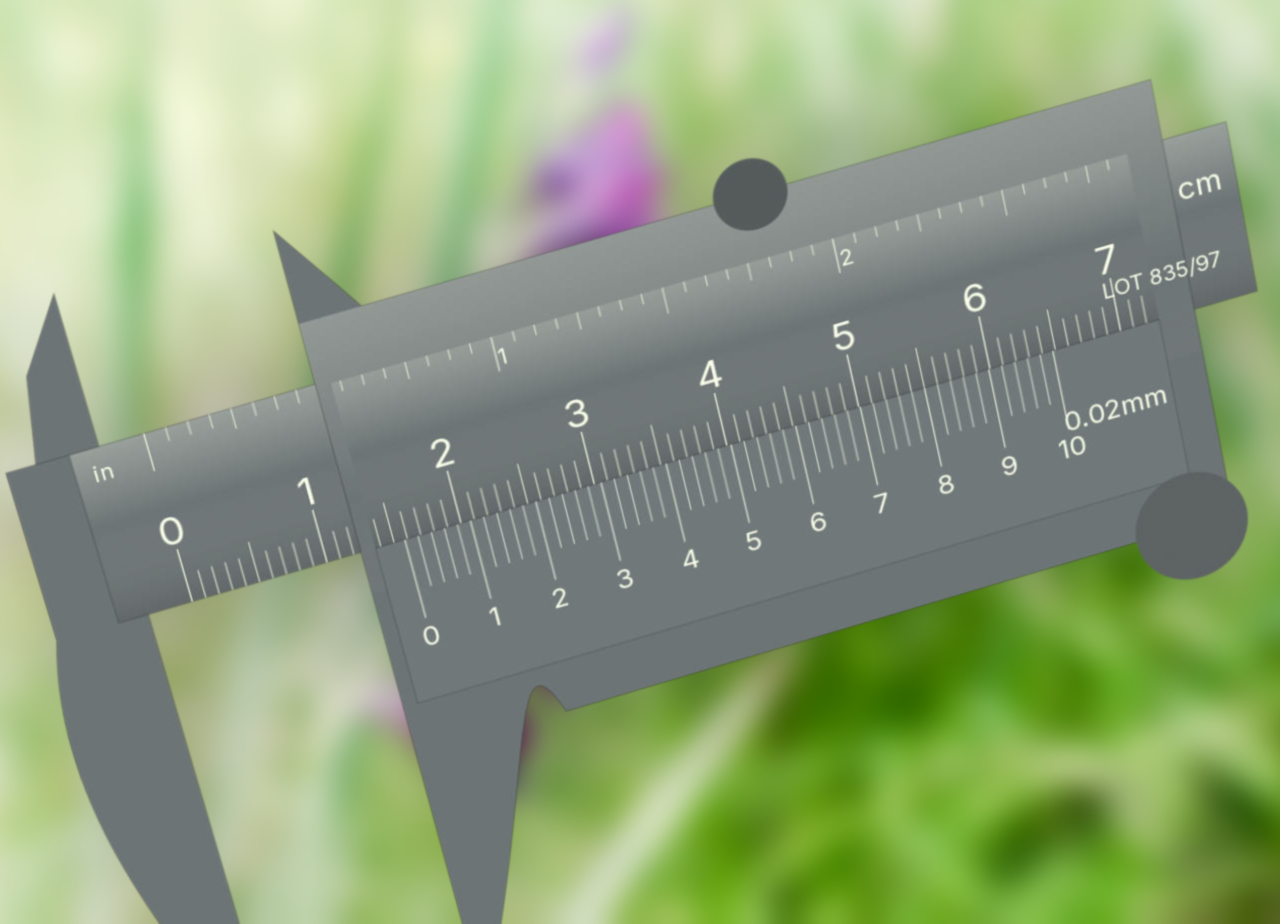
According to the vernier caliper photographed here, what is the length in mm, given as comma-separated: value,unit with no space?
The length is 15.8,mm
